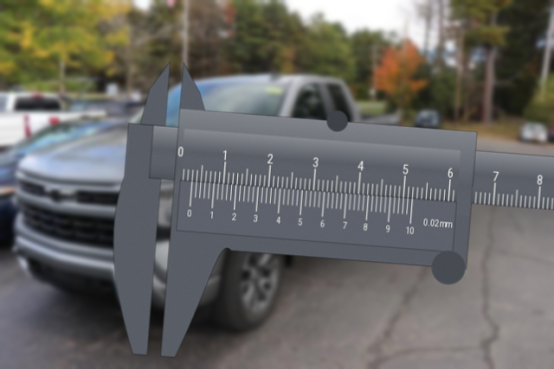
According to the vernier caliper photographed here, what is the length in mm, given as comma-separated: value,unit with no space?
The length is 3.0,mm
